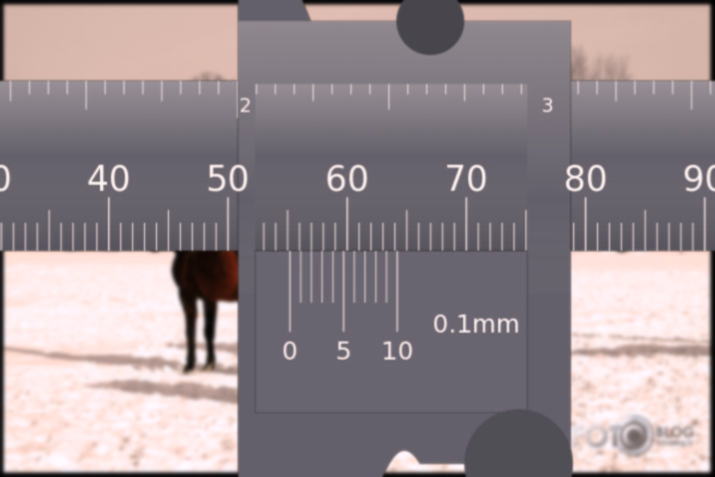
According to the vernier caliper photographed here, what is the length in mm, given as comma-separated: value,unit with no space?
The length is 55.2,mm
